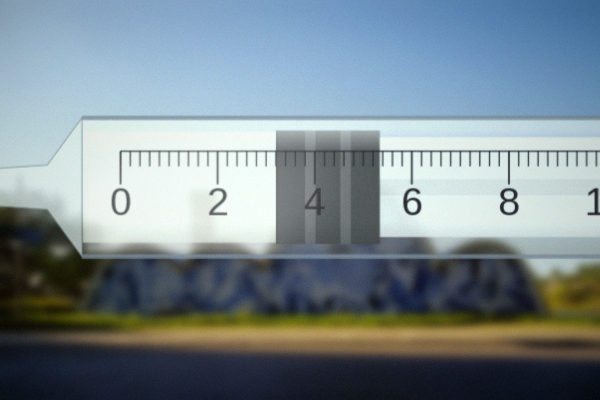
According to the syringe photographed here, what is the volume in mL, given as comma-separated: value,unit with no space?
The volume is 3.2,mL
